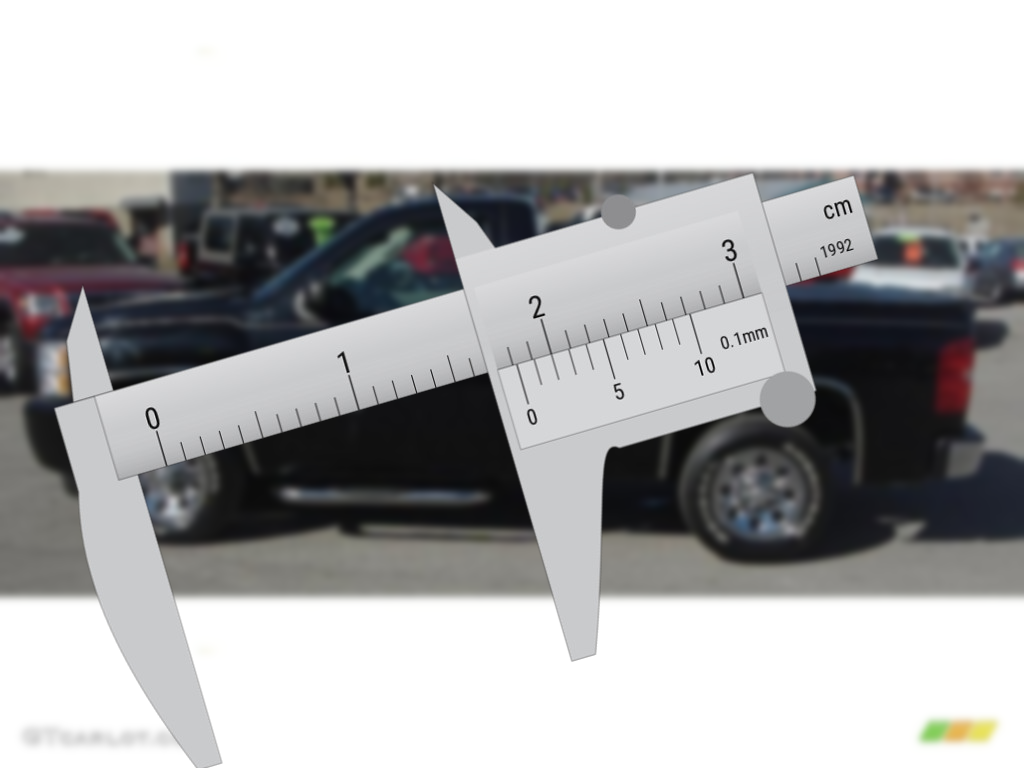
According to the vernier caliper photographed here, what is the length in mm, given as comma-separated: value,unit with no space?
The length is 18.2,mm
